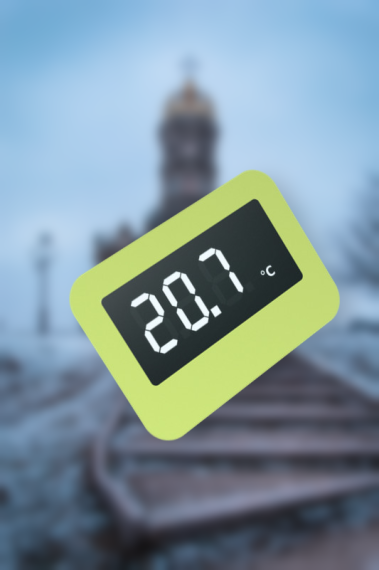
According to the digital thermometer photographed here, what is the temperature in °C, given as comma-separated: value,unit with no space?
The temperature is 20.7,°C
